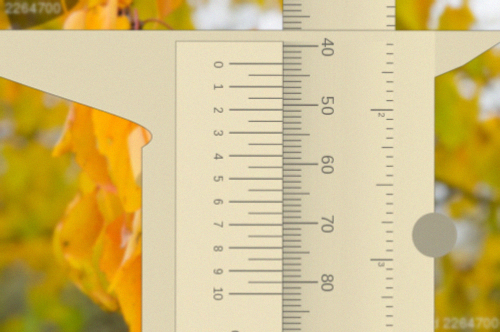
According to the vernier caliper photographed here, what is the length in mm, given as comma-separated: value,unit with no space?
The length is 43.0,mm
